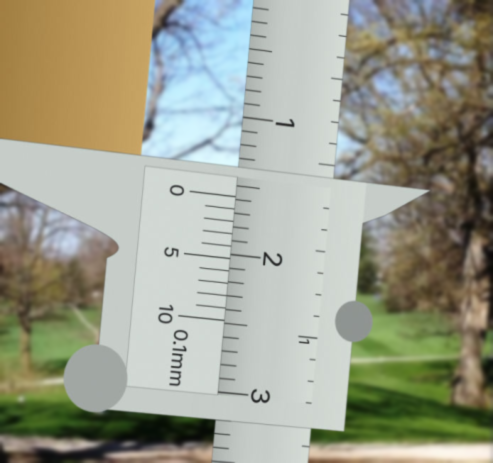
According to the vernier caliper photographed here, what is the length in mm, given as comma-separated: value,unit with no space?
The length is 15.8,mm
